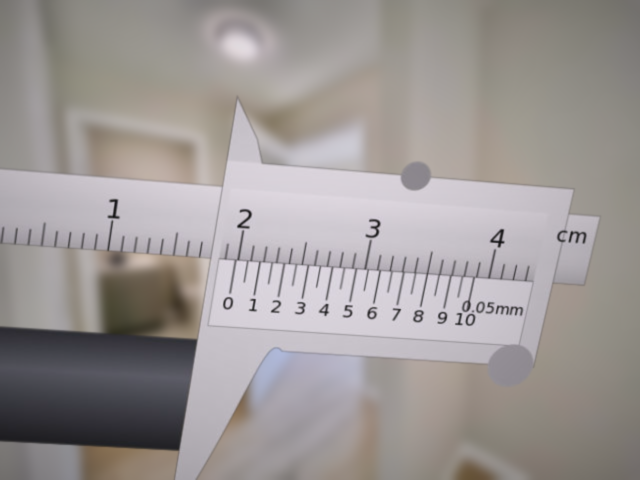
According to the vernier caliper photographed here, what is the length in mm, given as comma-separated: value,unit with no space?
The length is 19.8,mm
